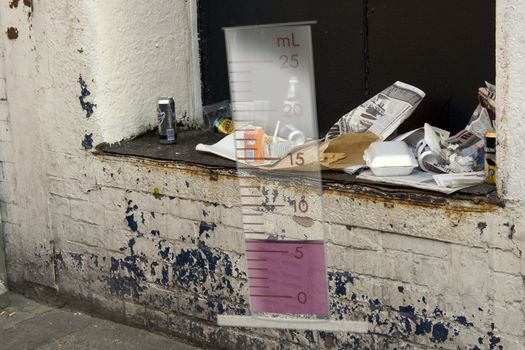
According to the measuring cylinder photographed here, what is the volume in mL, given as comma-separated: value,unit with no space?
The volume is 6,mL
